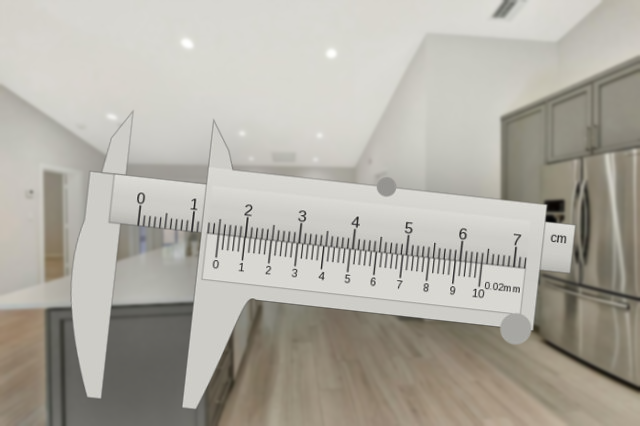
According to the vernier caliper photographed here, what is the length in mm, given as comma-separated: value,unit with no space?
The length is 15.0,mm
